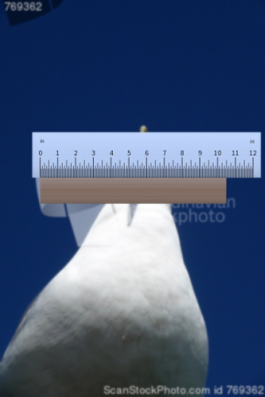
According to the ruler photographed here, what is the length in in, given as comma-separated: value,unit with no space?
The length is 10.5,in
